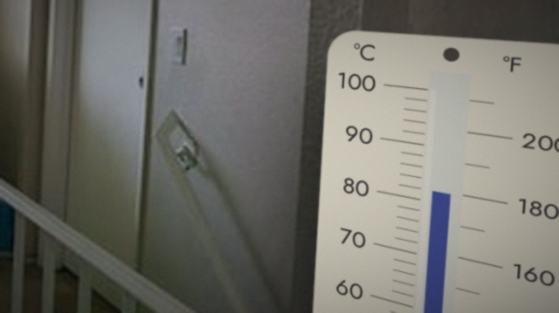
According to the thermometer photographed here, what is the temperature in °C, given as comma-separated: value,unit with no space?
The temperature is 82,°C
